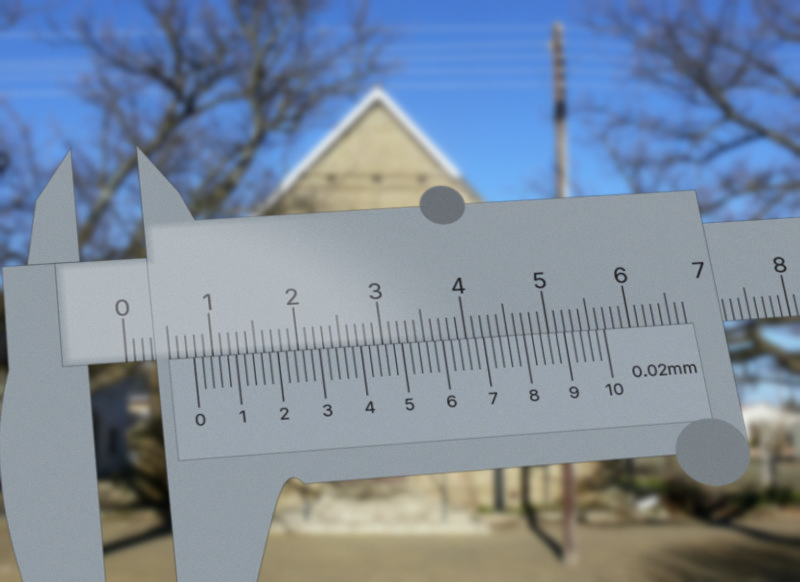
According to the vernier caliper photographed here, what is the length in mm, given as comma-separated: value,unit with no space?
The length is 7.8,mm
